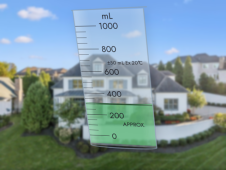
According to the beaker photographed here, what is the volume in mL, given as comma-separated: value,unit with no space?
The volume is 300,mL
